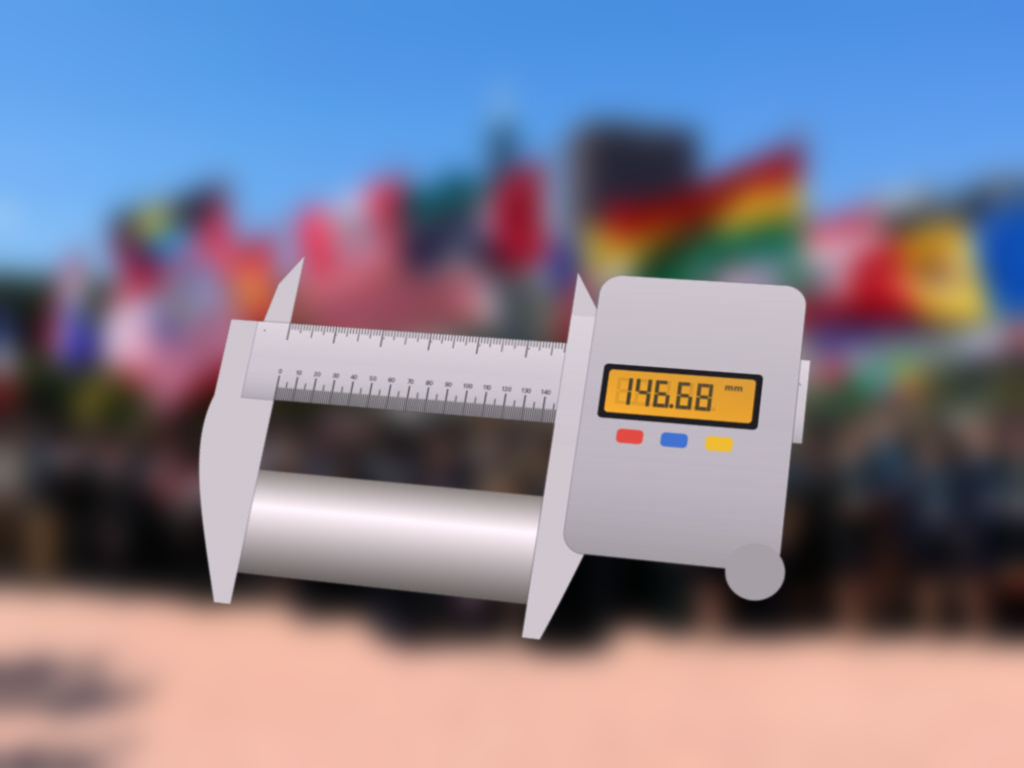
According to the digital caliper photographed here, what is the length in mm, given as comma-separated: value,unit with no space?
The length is 146.68,mm
